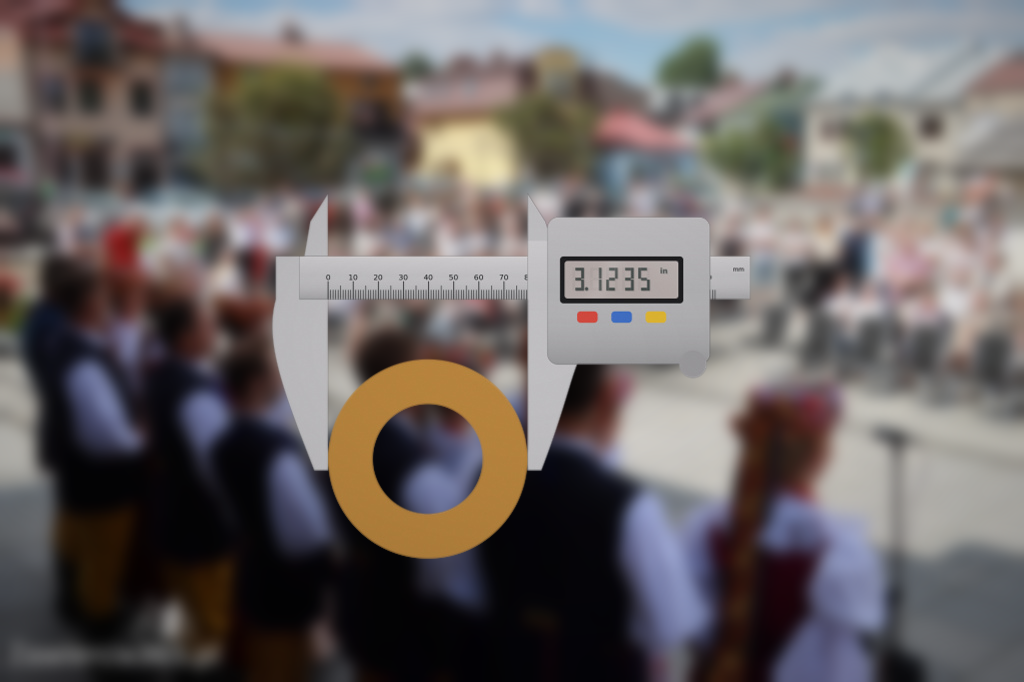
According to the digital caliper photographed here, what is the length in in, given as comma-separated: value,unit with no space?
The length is 3.1235,in
